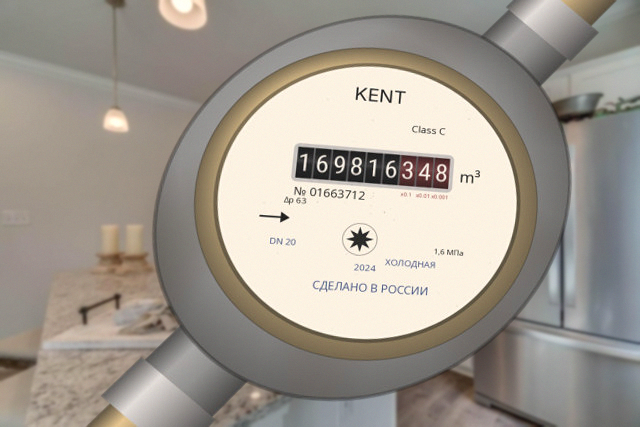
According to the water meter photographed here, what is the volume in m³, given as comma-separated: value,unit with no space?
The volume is 169816.348,m³
